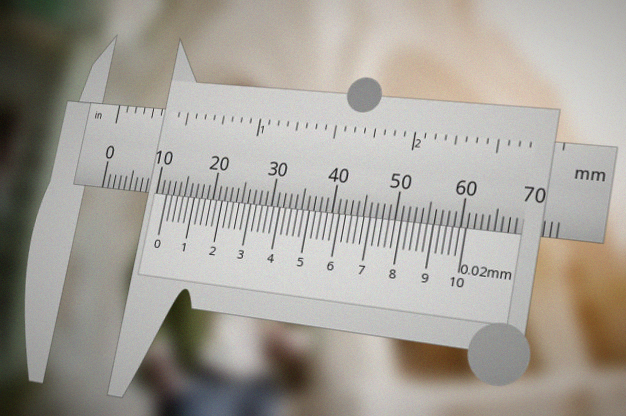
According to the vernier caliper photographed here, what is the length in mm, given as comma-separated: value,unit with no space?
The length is 11.8,mm
